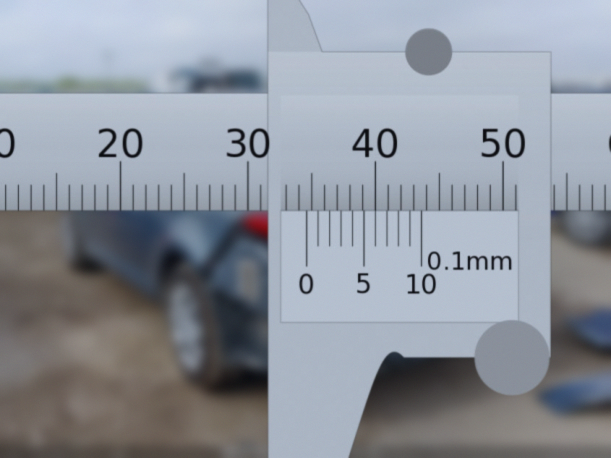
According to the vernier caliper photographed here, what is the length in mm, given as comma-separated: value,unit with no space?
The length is 34.6,mm
